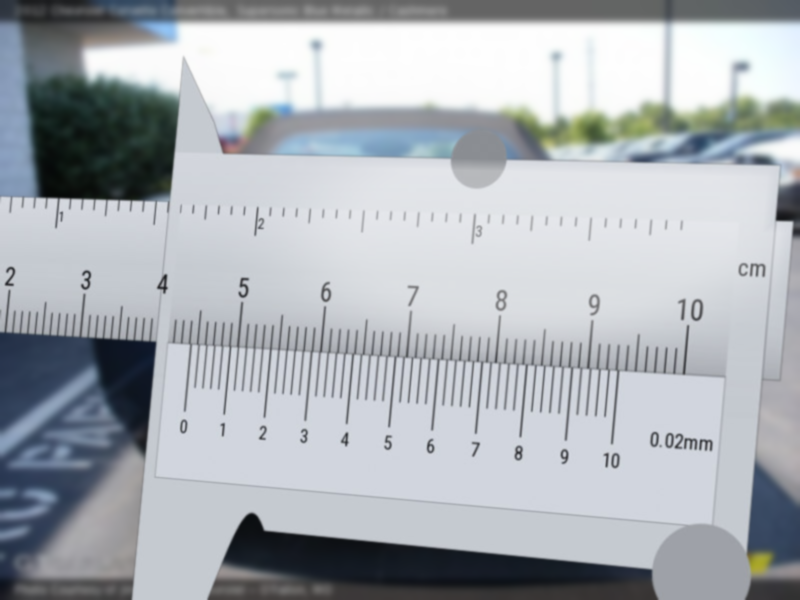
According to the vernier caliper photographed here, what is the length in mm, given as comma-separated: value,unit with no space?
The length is 44.2,mm
